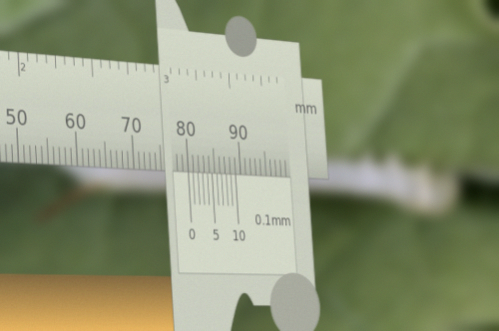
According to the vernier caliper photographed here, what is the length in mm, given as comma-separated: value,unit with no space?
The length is 80.0,mm
